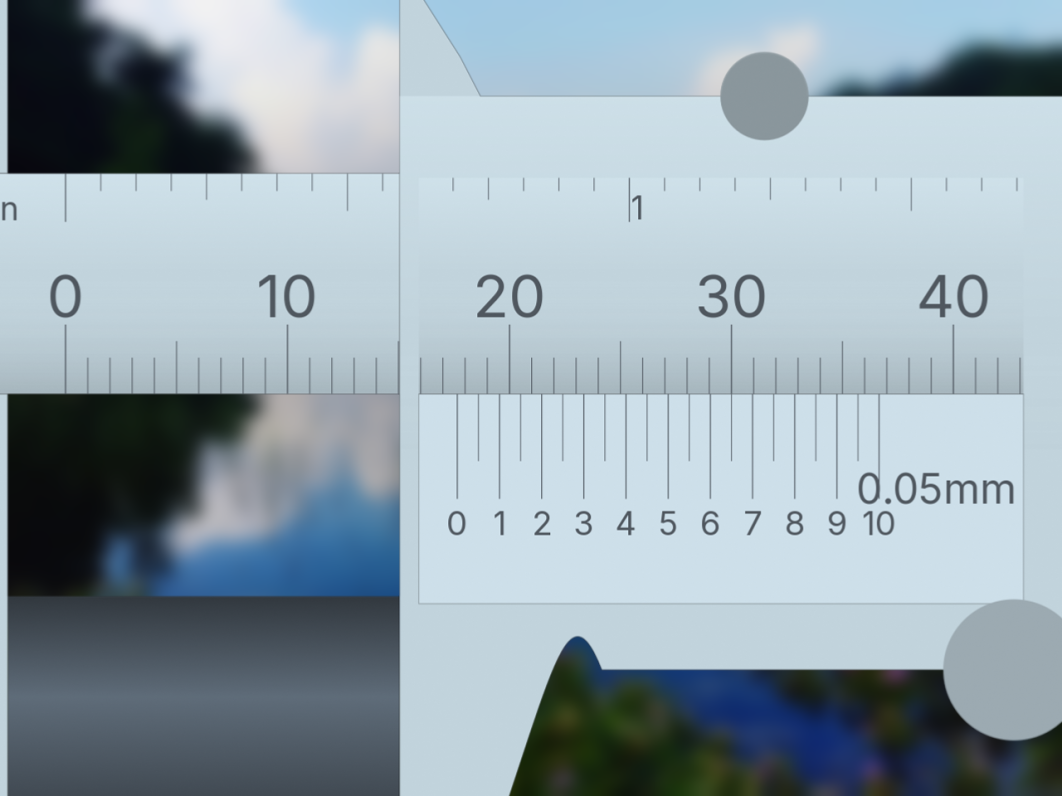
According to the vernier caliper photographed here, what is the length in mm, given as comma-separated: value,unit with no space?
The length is 17.65,mm
